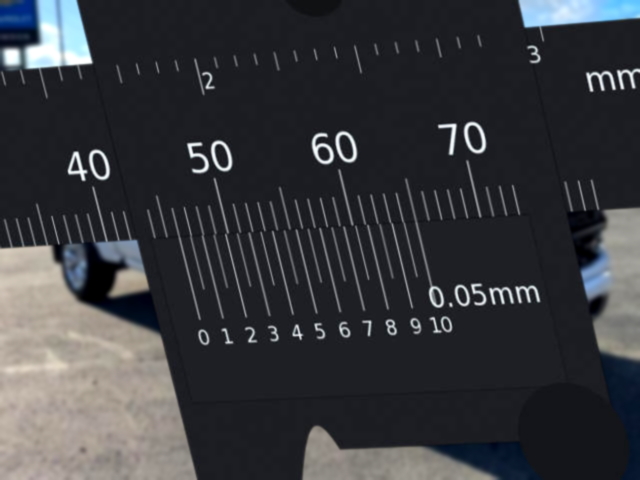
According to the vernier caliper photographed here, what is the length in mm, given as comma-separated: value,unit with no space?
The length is 46.0,mm
